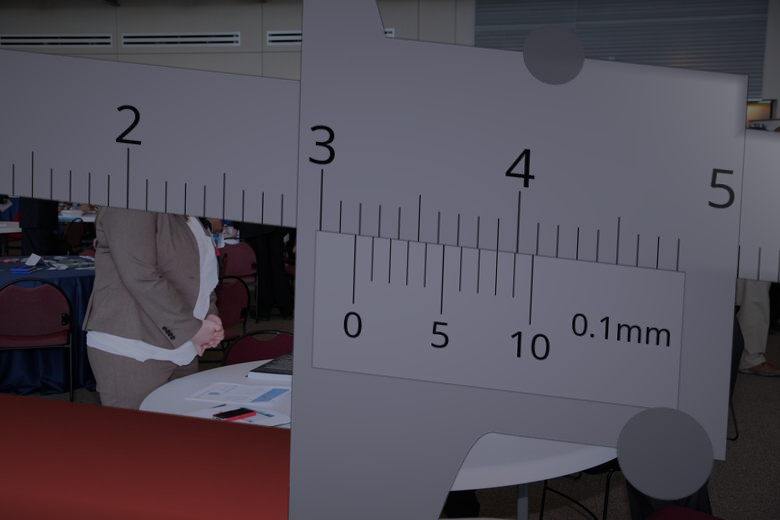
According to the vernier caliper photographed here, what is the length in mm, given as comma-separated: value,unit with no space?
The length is 31.8,mm
